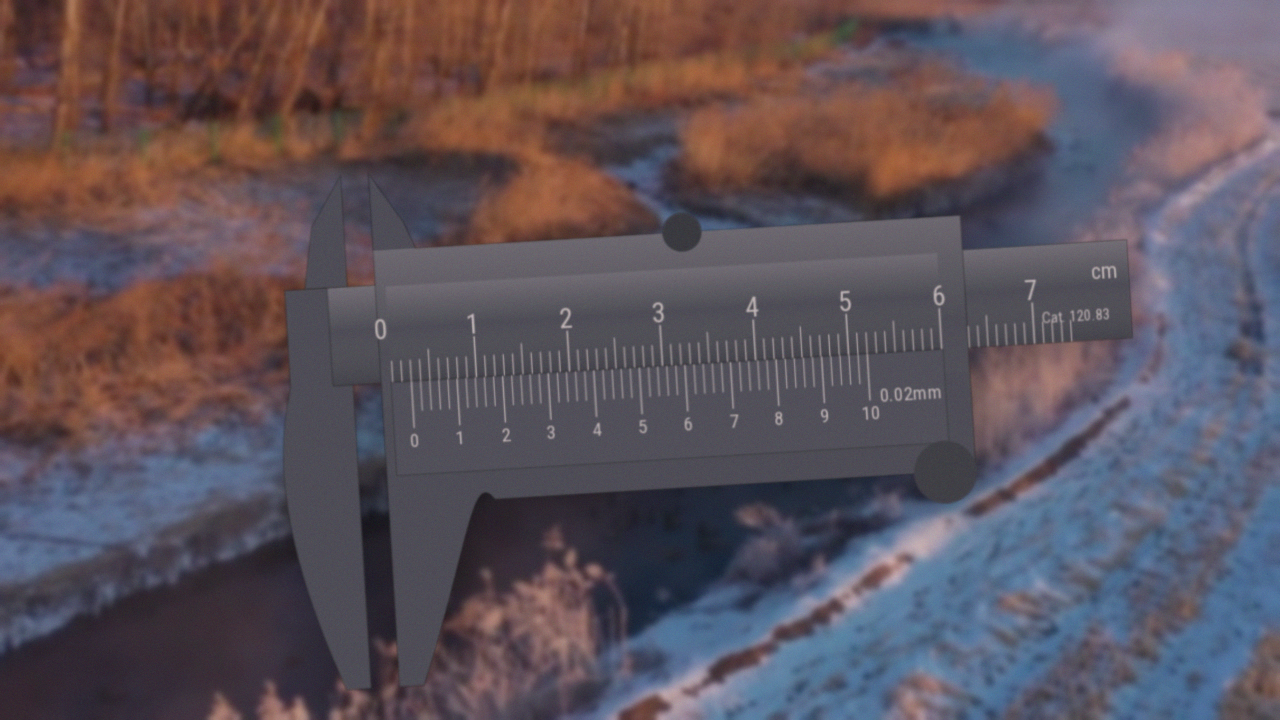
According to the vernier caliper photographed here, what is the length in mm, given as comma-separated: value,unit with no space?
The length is 3.0,mm
